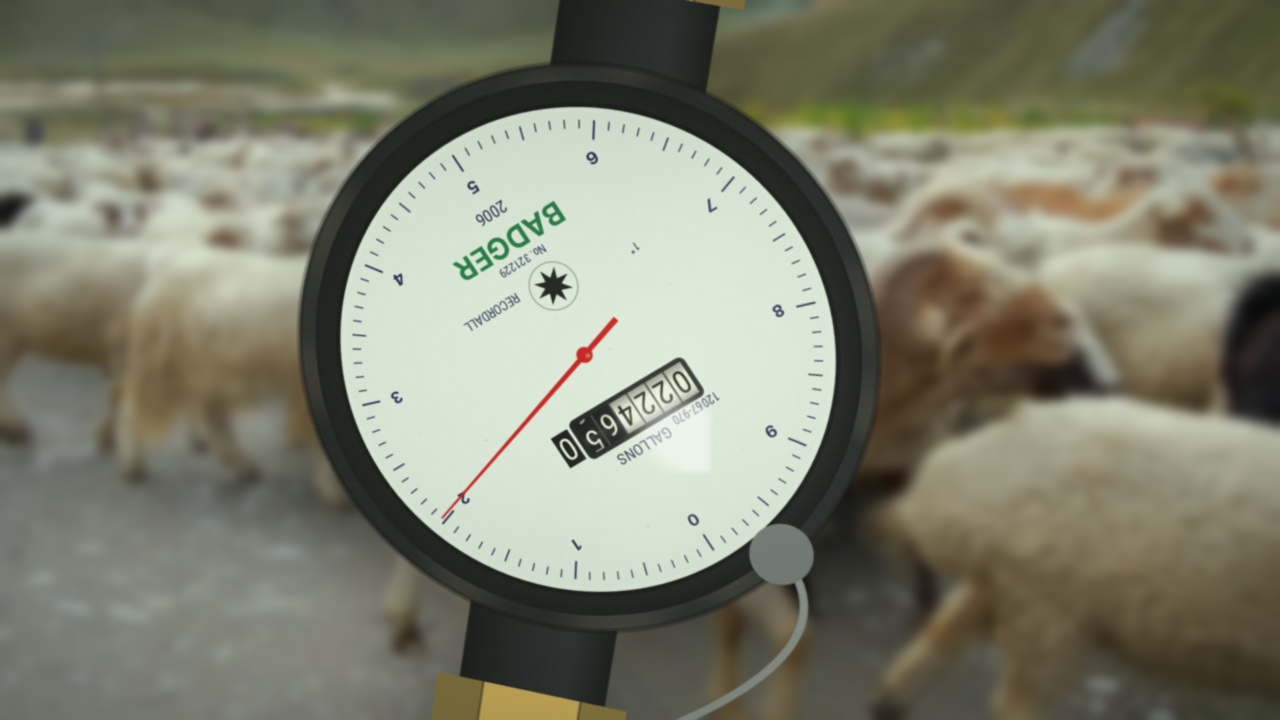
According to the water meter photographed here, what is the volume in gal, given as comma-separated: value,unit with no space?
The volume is 224652.0,gal
